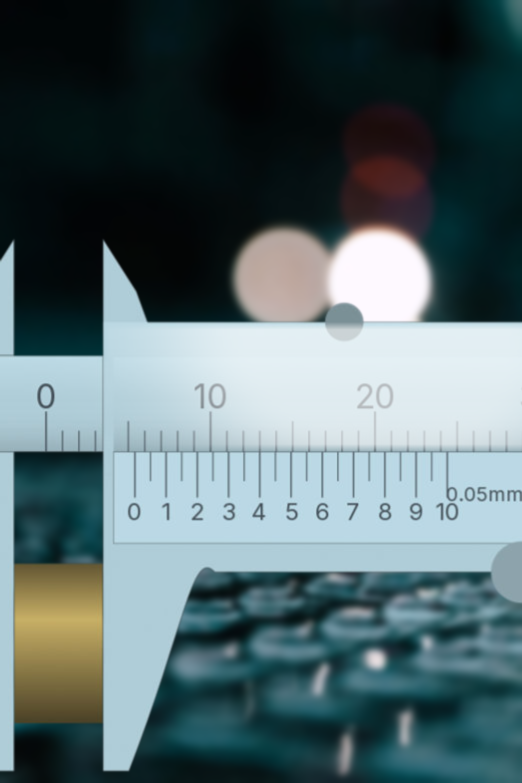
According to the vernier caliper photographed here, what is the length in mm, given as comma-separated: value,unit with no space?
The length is 5.4,mm
